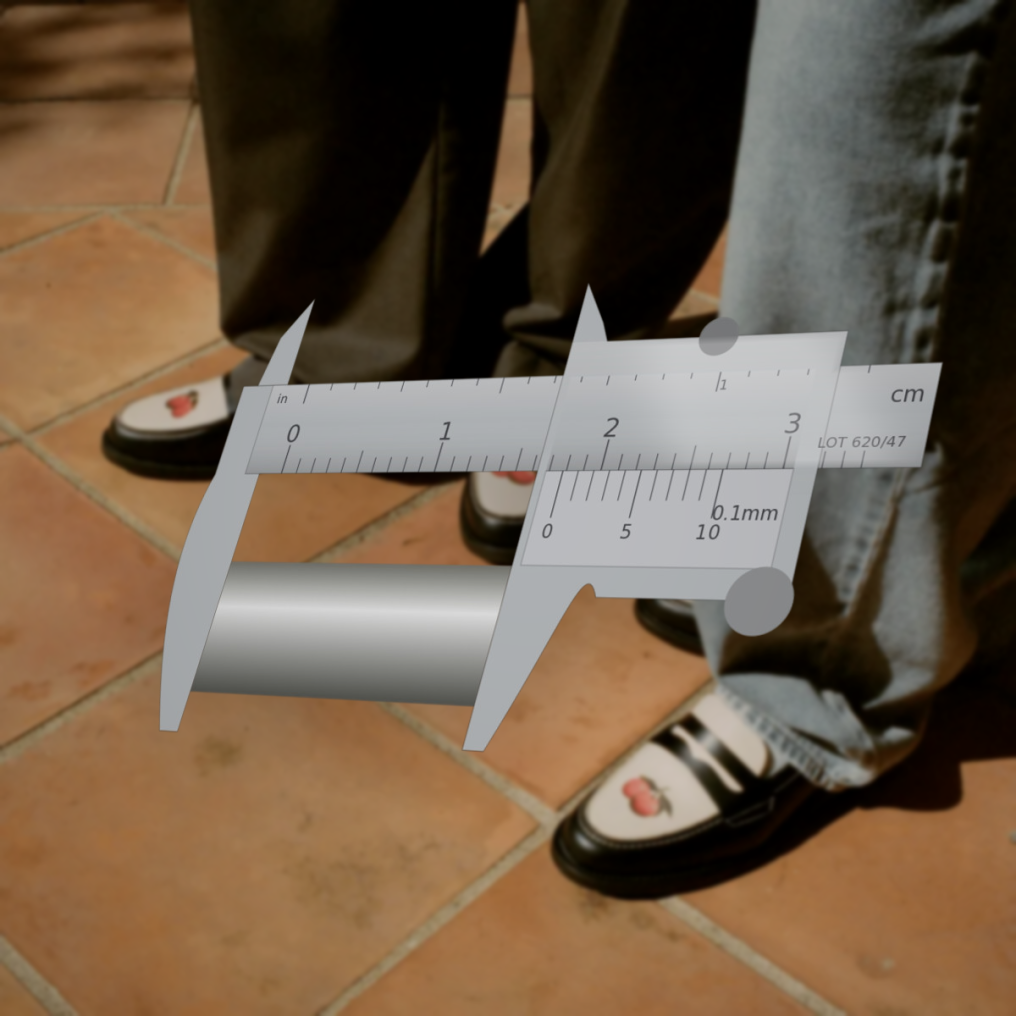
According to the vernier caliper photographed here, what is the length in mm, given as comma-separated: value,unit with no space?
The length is 17.8,mm
